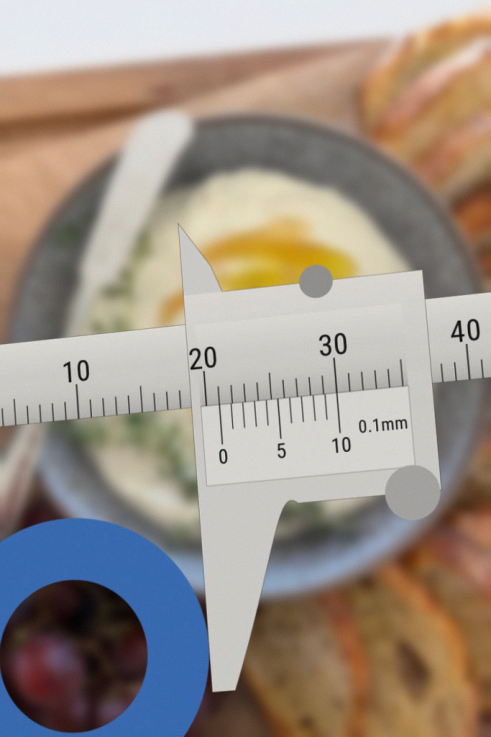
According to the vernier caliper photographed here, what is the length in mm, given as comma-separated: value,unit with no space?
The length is 21.0,mm
